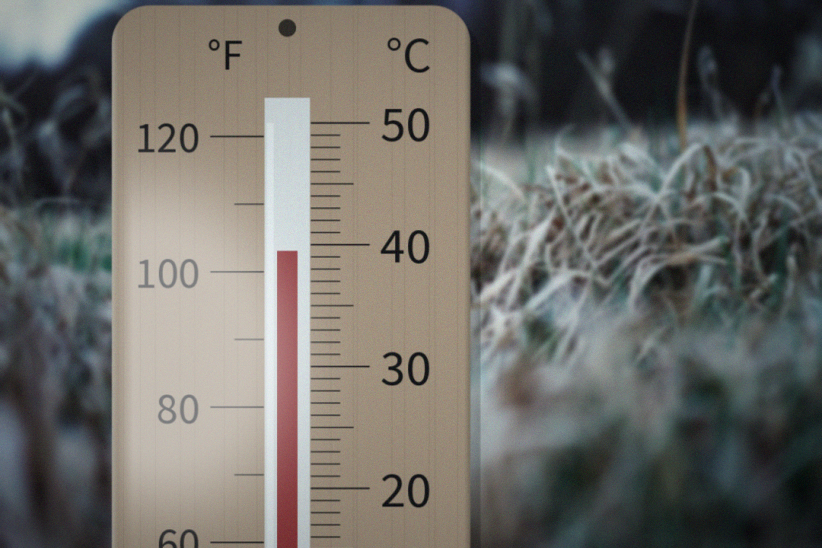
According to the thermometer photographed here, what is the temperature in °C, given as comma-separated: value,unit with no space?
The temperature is 39.5,°C
